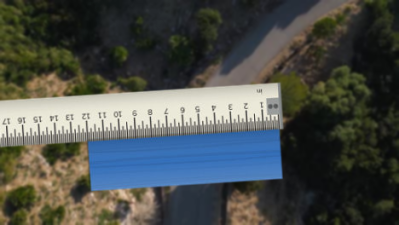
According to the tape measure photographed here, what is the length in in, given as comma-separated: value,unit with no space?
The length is 12,in
